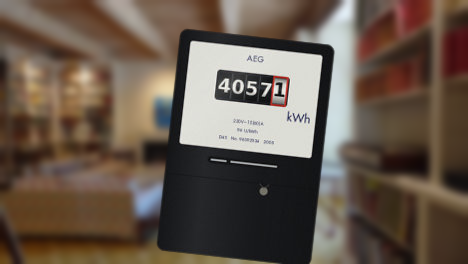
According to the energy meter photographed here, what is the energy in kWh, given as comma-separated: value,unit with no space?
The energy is 4057.1,kWh
